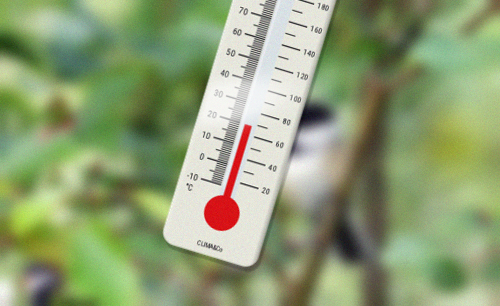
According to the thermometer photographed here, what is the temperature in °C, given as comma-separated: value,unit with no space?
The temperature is 20,°C
